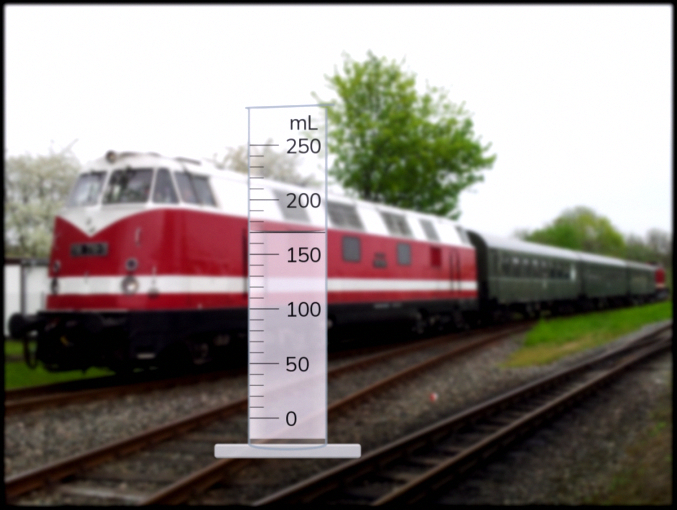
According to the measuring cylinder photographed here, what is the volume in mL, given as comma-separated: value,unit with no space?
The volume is 170,mL
